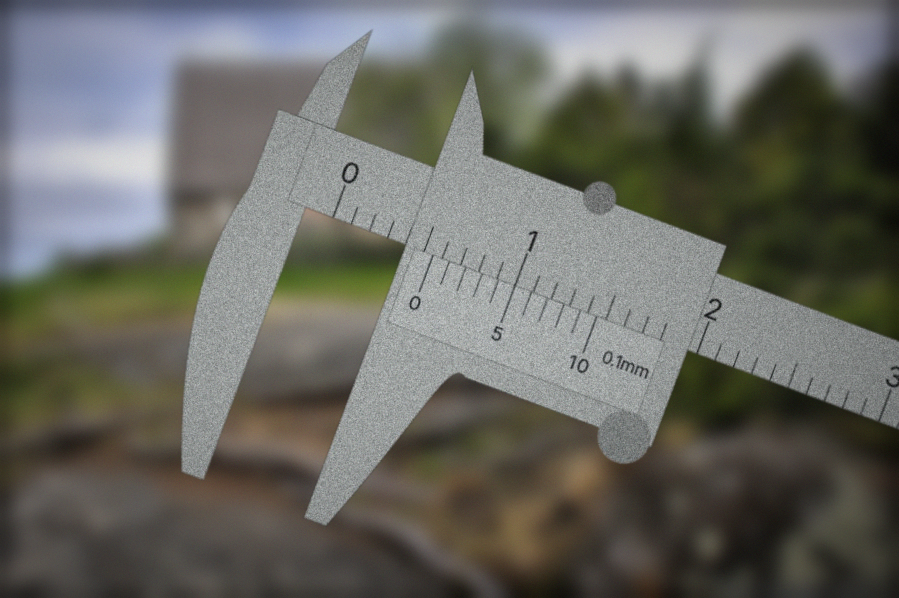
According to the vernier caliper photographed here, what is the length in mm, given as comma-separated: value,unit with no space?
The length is 5.5,mm
